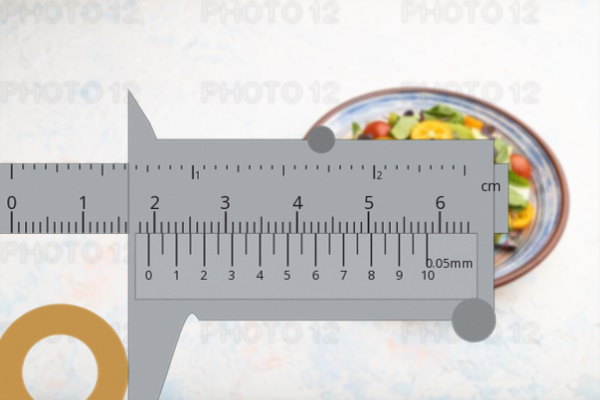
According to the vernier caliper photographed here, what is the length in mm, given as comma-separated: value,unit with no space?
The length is 19.2,mm
